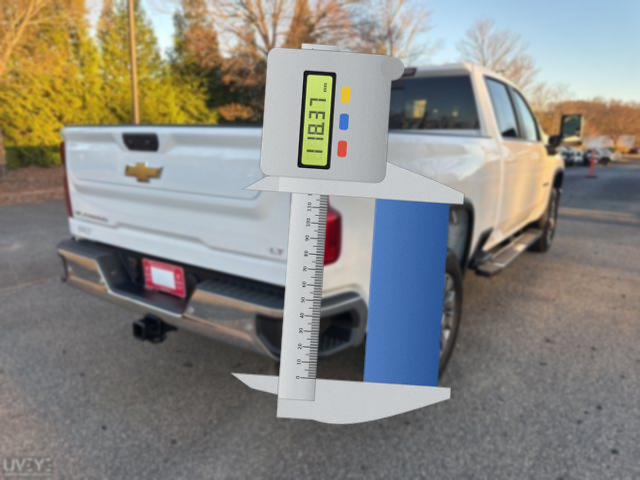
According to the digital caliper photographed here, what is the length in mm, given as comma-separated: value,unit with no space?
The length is 118.37,mm
